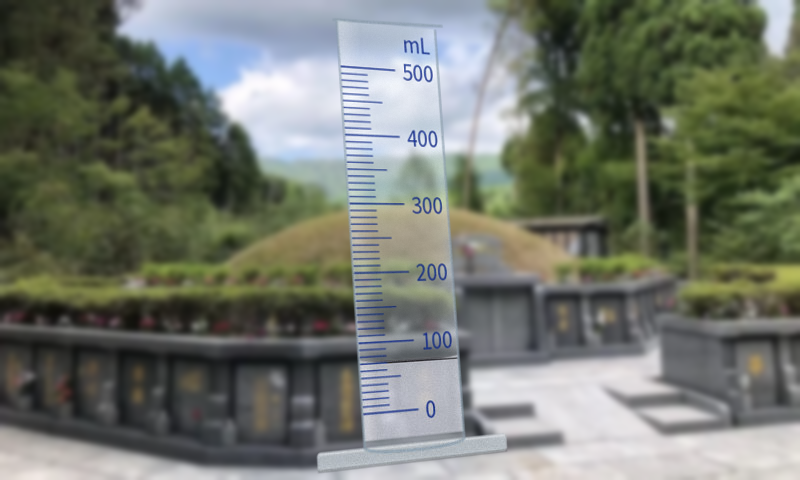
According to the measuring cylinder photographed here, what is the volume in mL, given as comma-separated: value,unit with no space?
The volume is 70,mL
